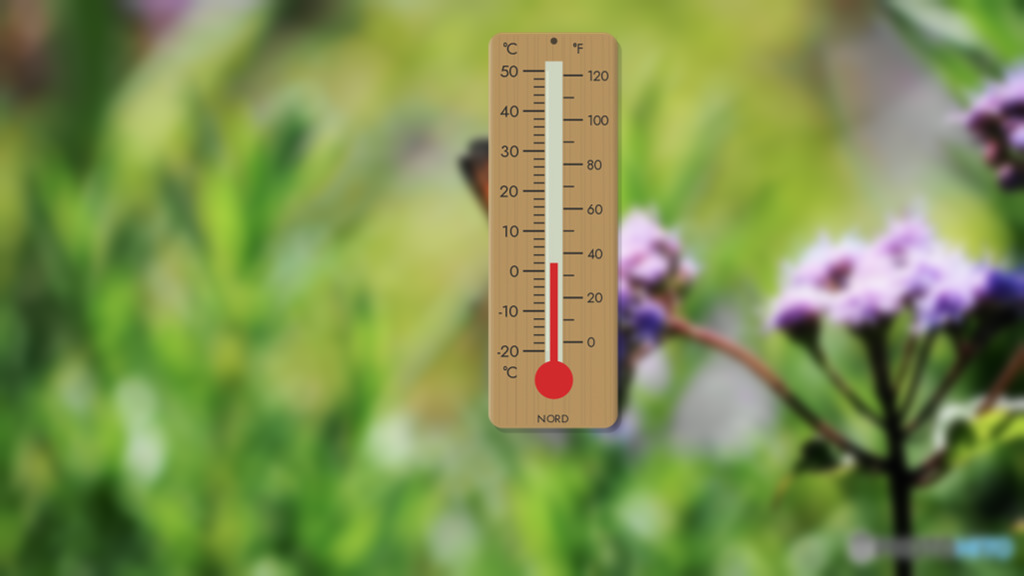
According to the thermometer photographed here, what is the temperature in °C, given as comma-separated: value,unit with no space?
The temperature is 2,°C
